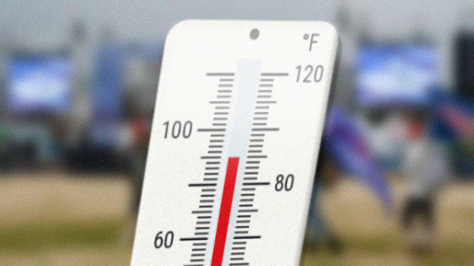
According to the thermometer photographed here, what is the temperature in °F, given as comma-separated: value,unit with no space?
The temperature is 90,°F
